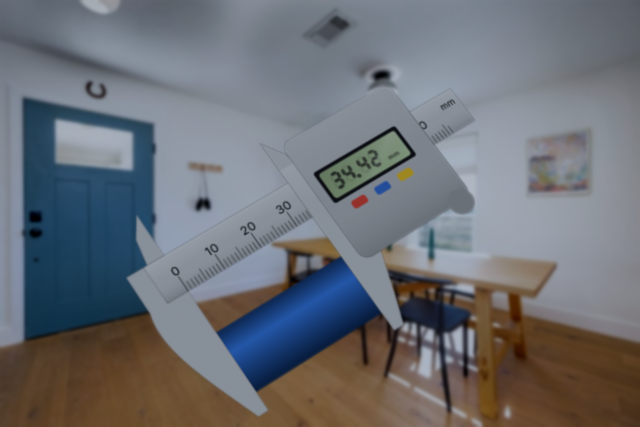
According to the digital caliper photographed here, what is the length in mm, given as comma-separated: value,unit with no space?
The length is 34.42,mm
